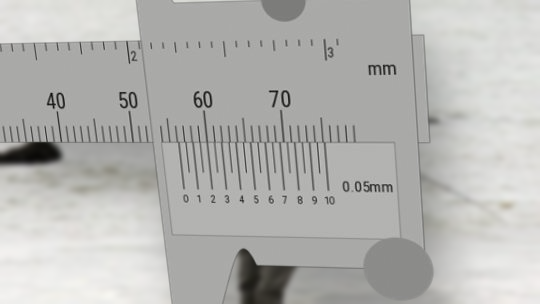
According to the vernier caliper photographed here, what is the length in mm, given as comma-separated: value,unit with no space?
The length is 56.2,mm
